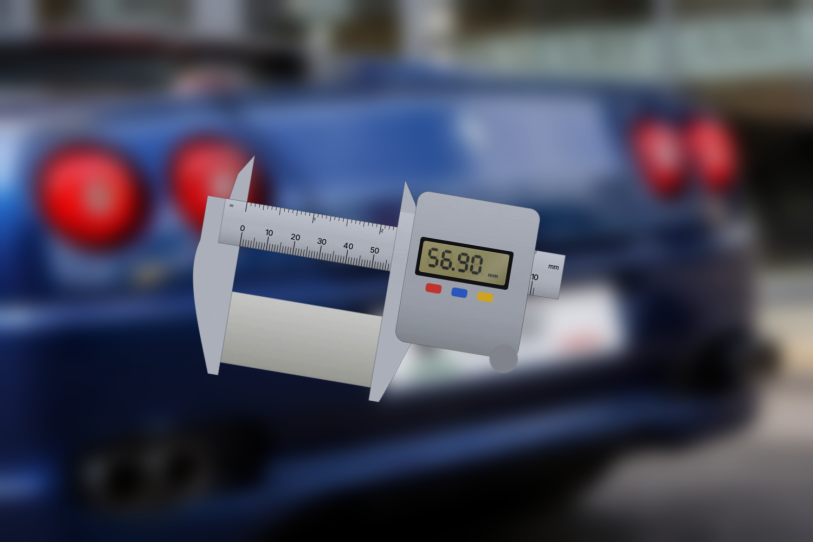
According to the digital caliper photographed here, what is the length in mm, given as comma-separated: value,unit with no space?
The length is 56.90,mm
